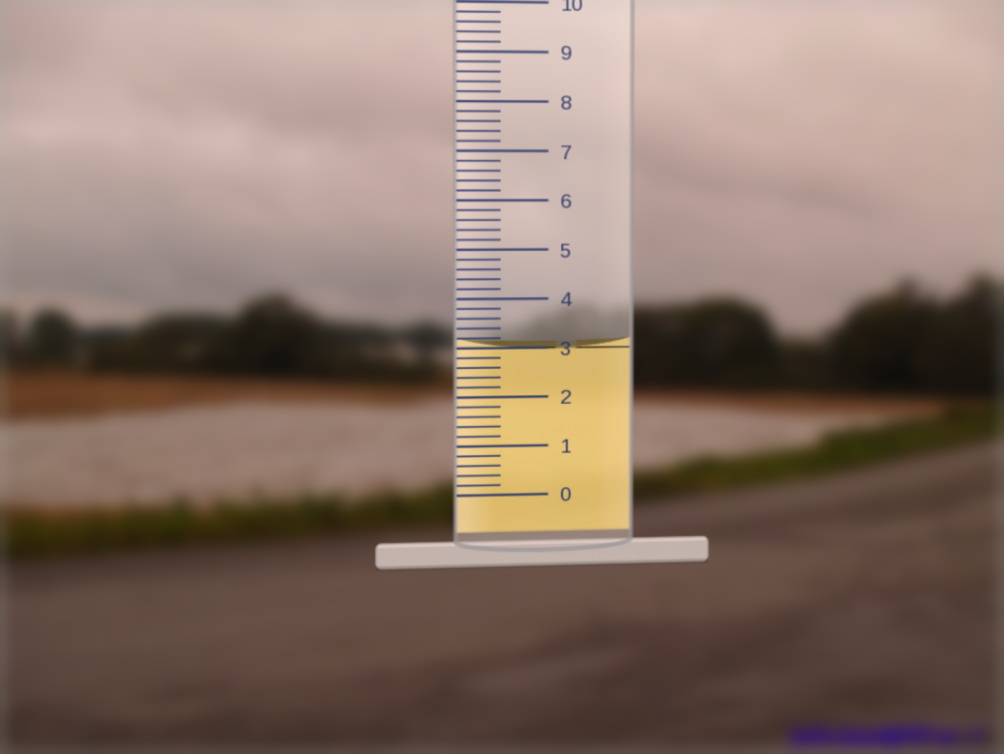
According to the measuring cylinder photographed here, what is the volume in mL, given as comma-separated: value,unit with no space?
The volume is 3,mL
